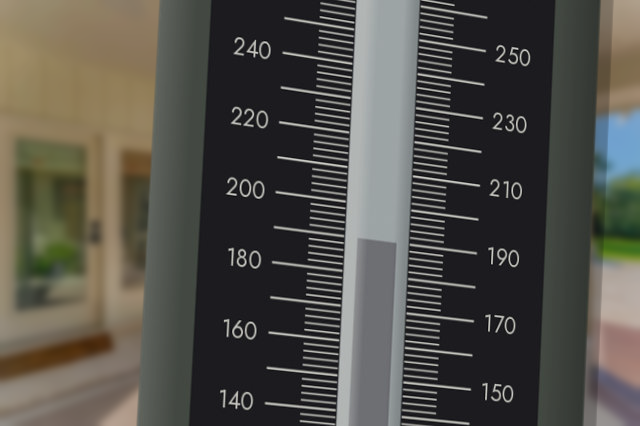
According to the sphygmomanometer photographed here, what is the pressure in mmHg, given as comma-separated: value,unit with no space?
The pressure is 190,mmHg
